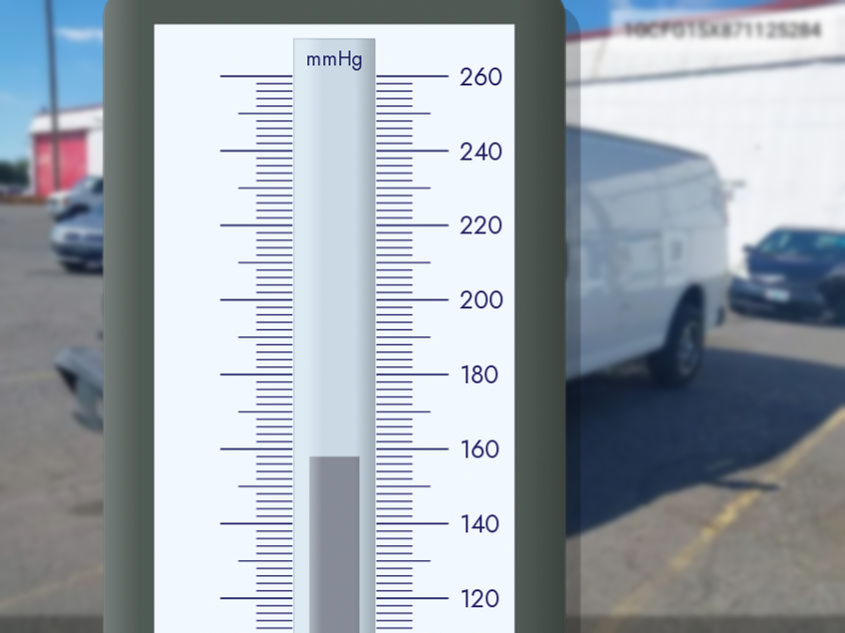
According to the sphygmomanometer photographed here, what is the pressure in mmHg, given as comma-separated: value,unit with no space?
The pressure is 158,mmHg
